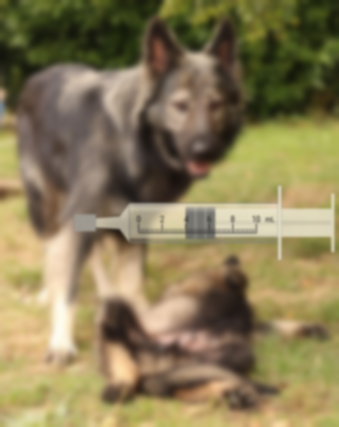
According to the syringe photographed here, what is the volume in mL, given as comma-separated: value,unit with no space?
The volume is 4,mL
